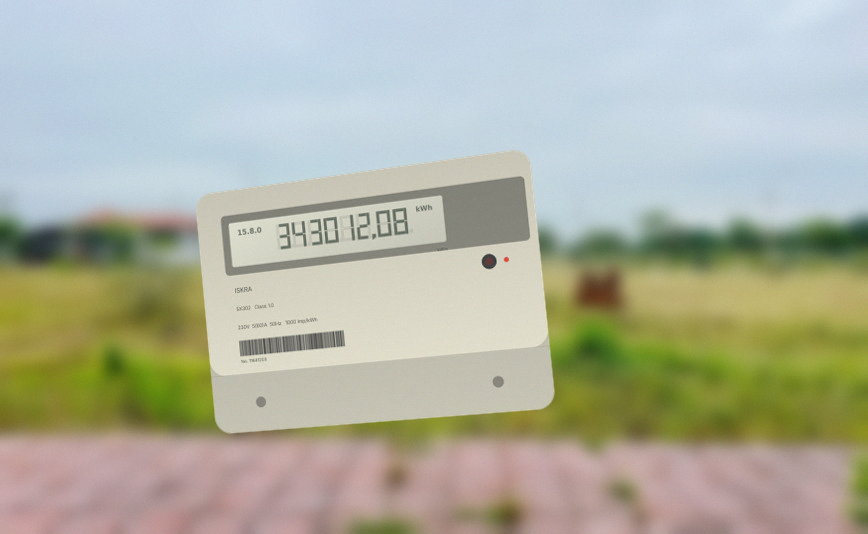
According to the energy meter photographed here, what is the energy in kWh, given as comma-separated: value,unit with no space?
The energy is 343012.08,kWh
